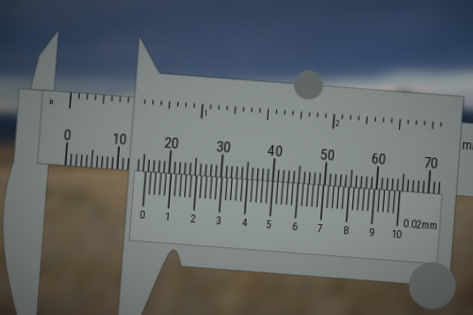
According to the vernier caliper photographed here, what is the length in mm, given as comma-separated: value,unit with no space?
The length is 15.5,mm
